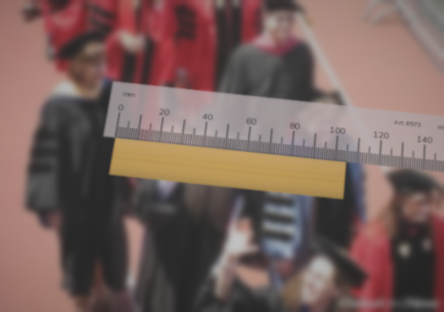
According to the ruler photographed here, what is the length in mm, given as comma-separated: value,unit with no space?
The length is 105,mm
